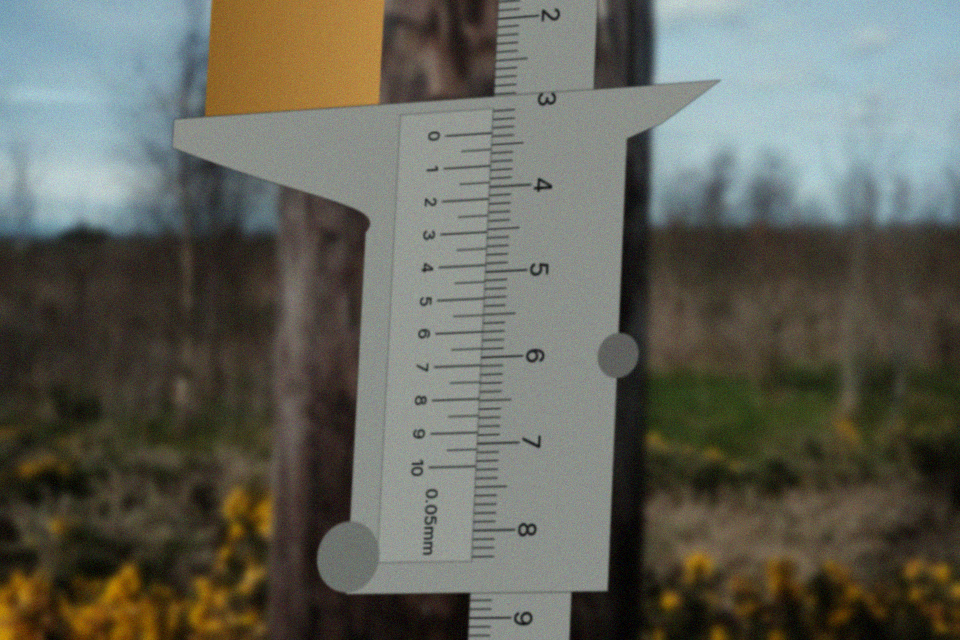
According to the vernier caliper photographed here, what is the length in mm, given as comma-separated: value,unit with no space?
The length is 33.6,mm
